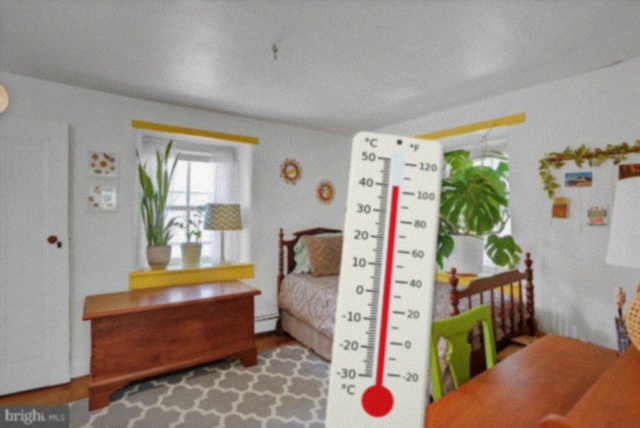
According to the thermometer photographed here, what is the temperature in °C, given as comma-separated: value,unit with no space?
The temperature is 40,°C
